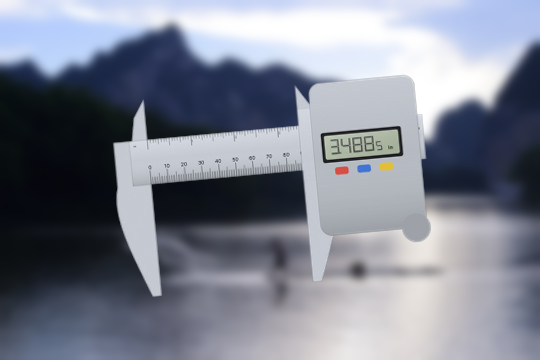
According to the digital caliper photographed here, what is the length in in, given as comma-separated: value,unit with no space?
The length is 3.4885,in
